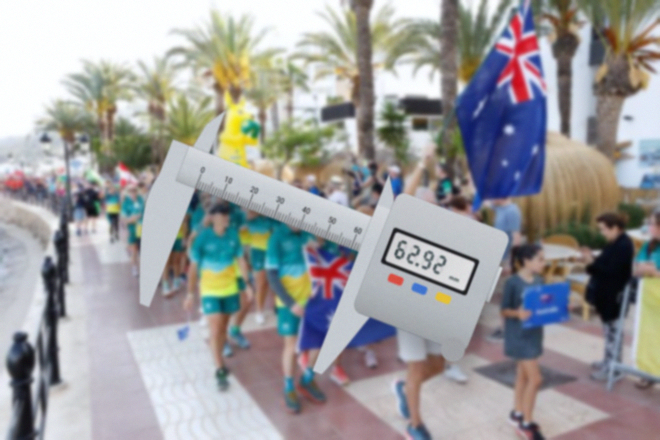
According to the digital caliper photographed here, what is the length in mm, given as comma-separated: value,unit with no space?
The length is 62.92,mm
